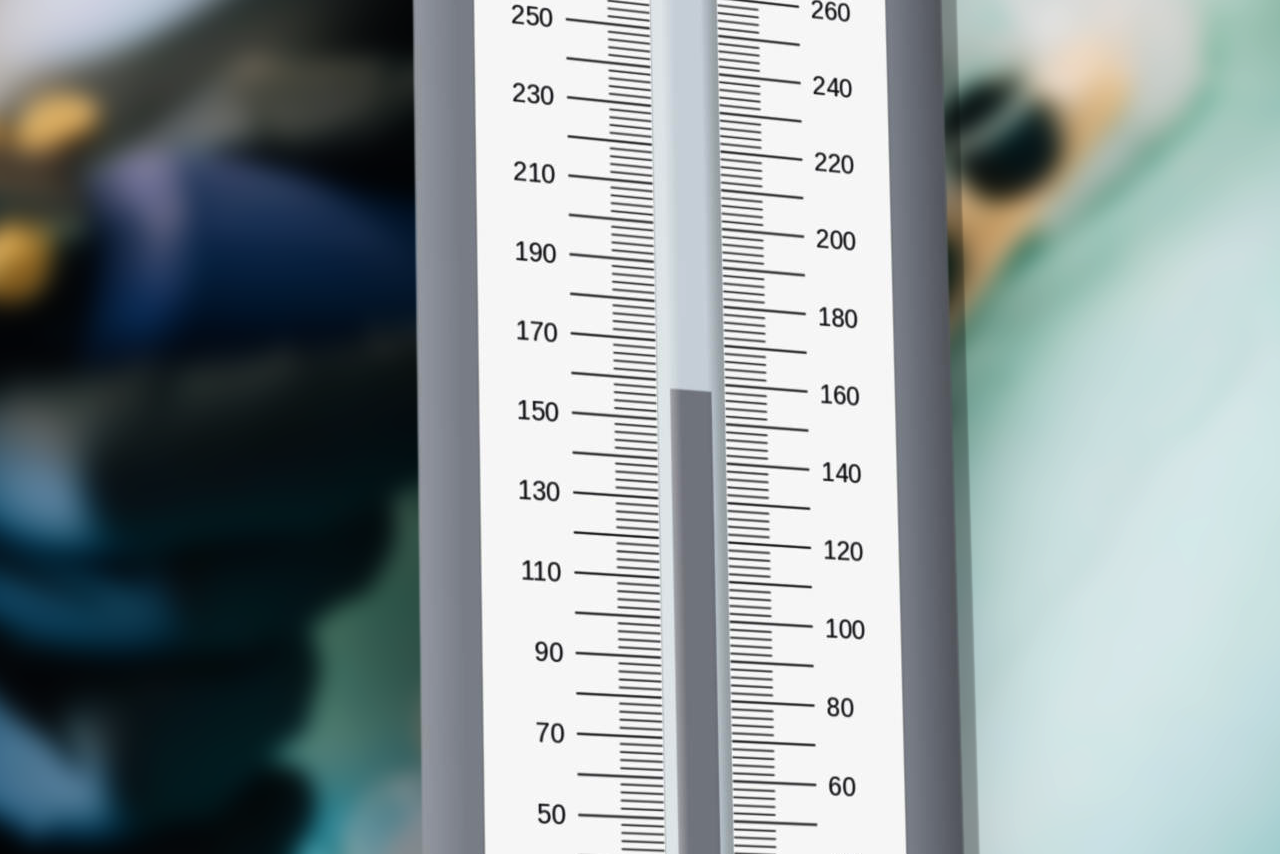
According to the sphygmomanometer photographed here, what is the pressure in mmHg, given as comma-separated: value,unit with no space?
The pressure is 158,mmHg
